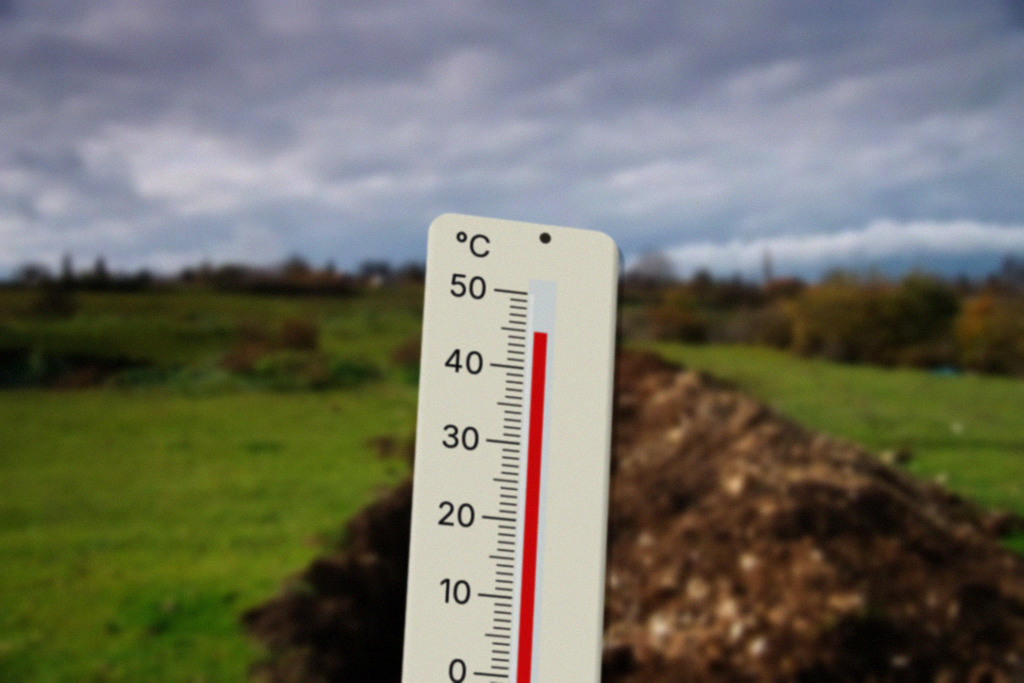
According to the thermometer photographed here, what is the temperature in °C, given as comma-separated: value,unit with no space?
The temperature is 45,°C
